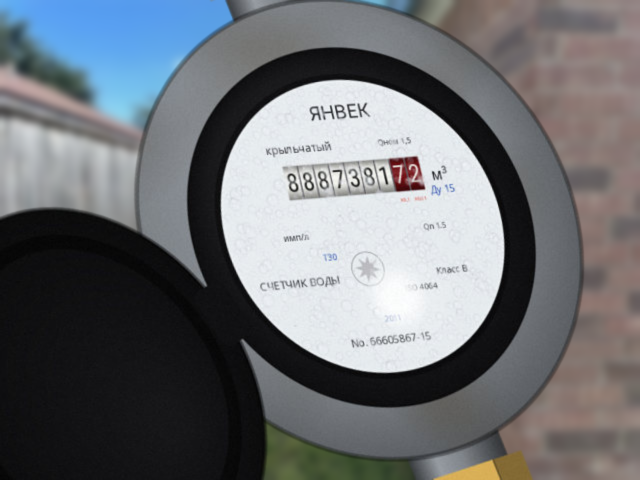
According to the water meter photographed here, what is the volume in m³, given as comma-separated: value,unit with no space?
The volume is 8887381.72,m³
